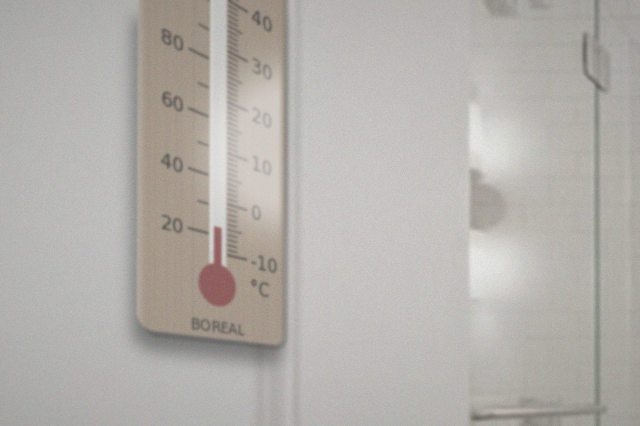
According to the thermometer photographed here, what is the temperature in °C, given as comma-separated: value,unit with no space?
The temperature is -5,°C
